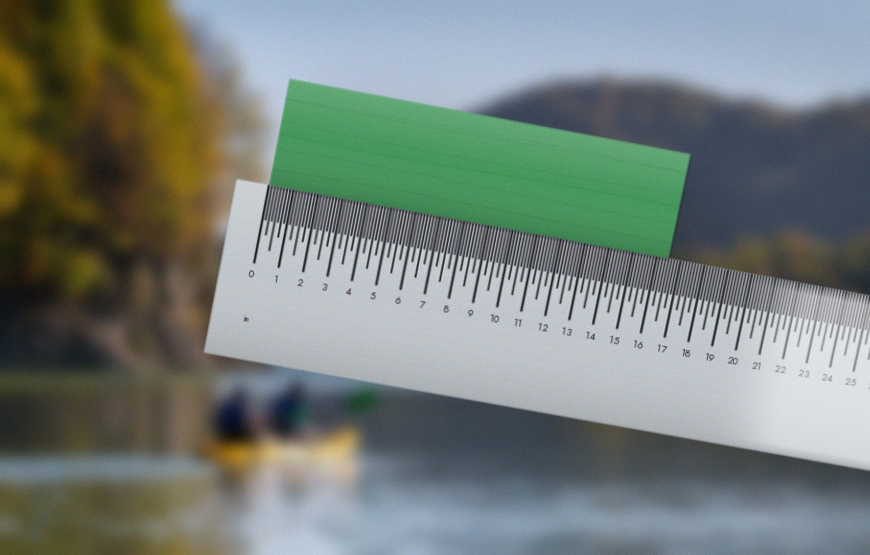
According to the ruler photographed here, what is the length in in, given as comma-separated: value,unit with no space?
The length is 16.5,in
